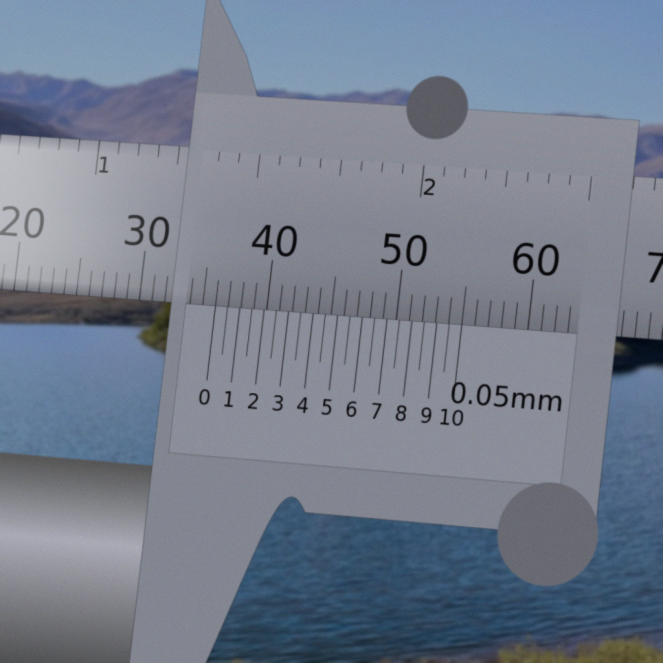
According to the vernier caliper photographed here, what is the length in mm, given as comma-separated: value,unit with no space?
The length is 36.0,mm
